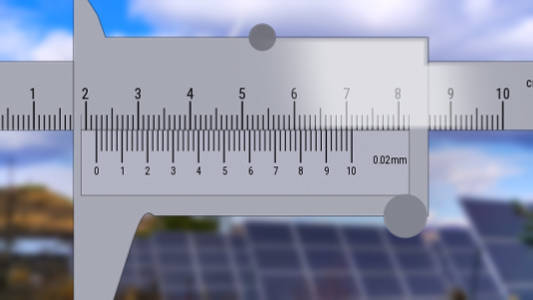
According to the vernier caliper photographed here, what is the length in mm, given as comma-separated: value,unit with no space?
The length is 22.0,mm
